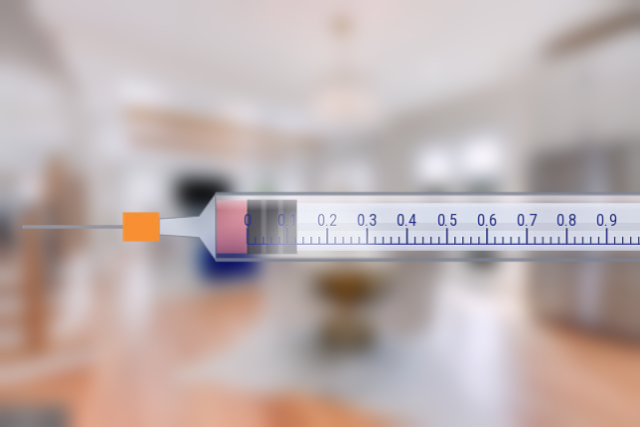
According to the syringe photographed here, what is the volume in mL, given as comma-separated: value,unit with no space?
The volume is 0,mL
